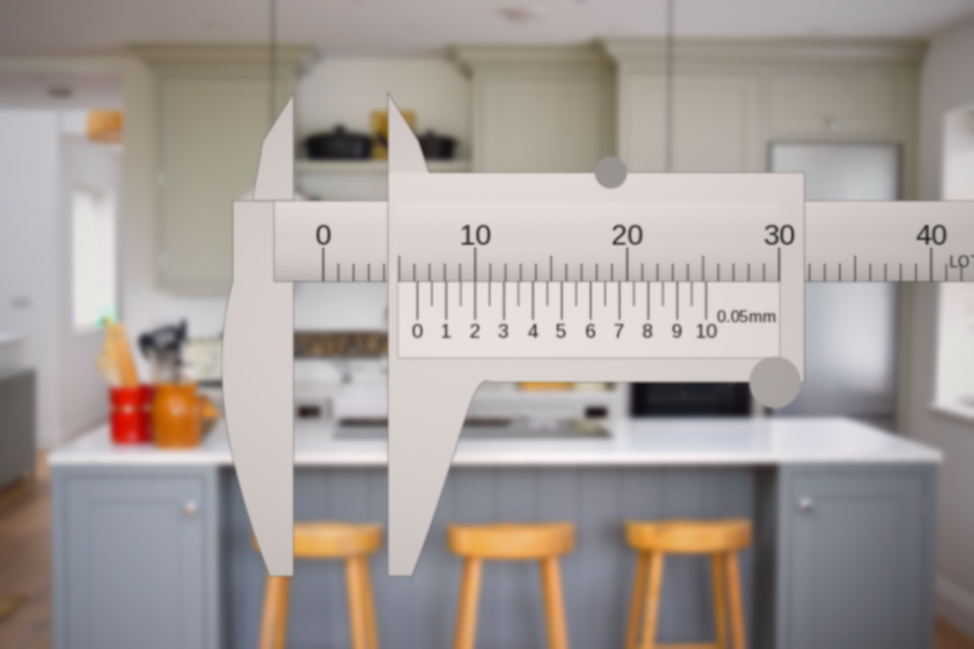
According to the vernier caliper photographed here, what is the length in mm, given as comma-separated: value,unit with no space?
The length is 6.2,mm
